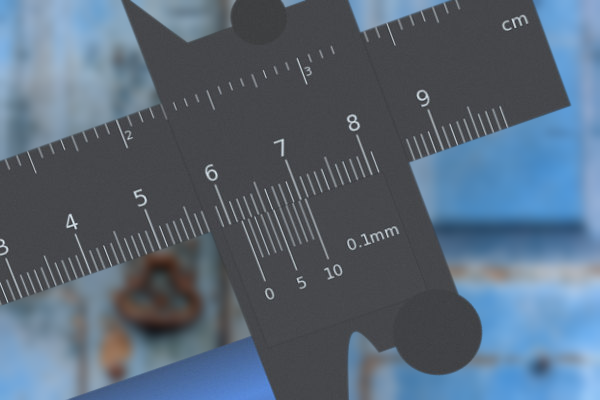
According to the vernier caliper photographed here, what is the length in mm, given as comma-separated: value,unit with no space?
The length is 61.6,mm
